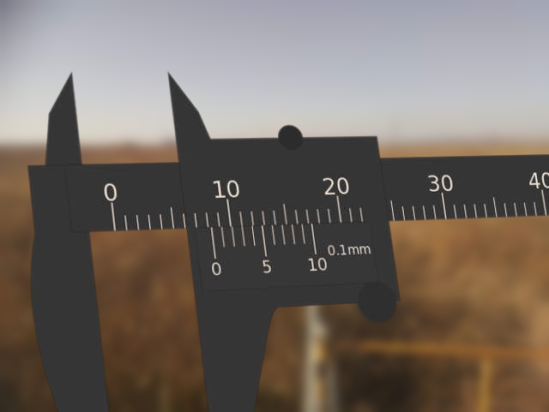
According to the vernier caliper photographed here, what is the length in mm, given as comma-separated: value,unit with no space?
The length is 8.3,mm
